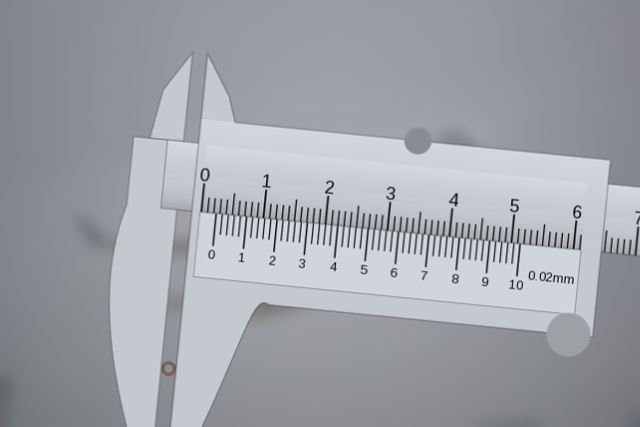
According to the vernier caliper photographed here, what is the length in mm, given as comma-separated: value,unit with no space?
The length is 2.4,mm
